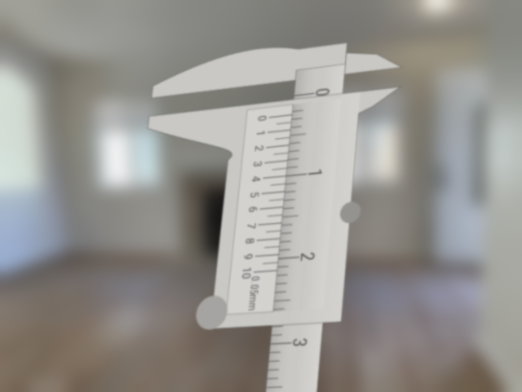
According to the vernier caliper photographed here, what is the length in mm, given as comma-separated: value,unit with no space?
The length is 2.4,mm
